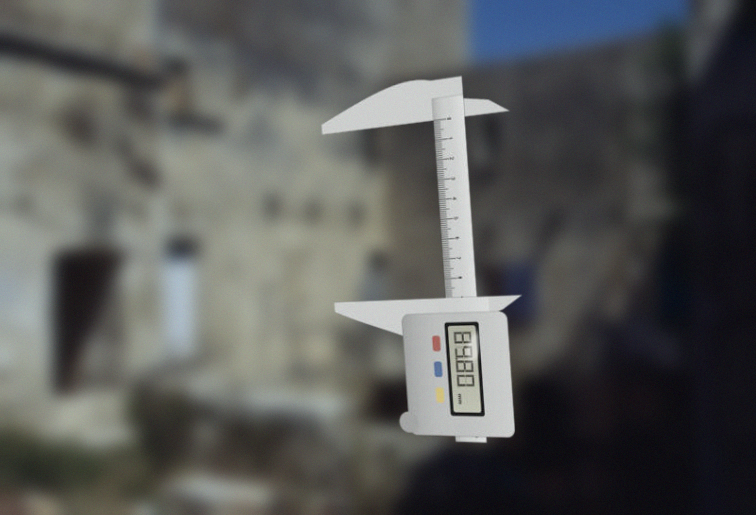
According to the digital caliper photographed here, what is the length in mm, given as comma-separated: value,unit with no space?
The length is 89.80,mm
